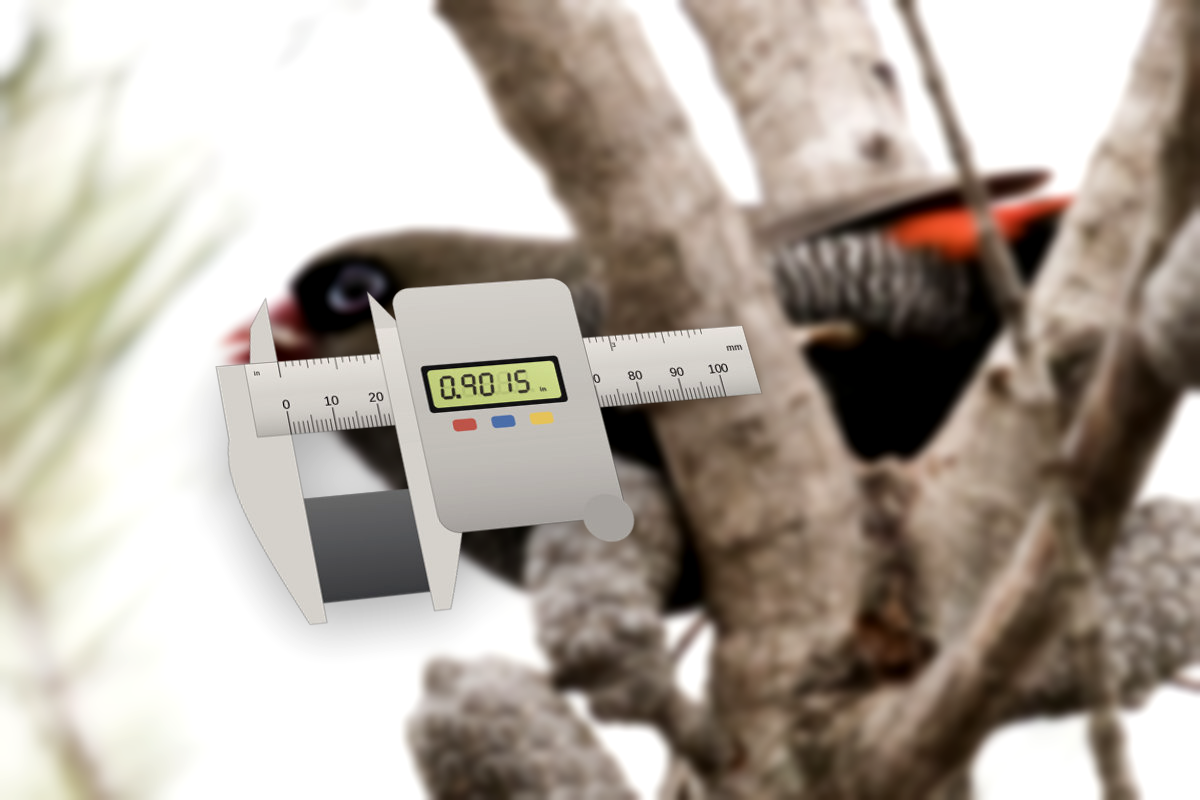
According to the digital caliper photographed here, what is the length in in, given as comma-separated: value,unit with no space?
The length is 0.9015,in
